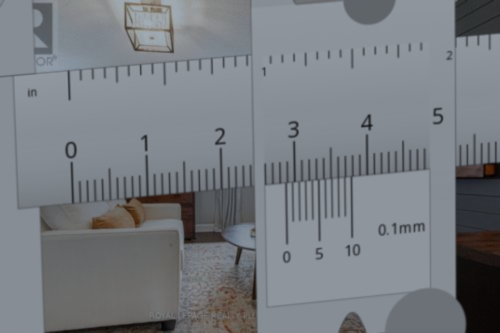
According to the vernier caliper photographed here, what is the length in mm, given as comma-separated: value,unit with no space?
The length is 28.8,mm
